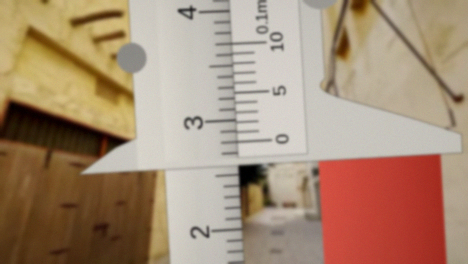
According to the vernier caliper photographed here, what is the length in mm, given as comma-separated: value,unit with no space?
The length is 28.0,mm
